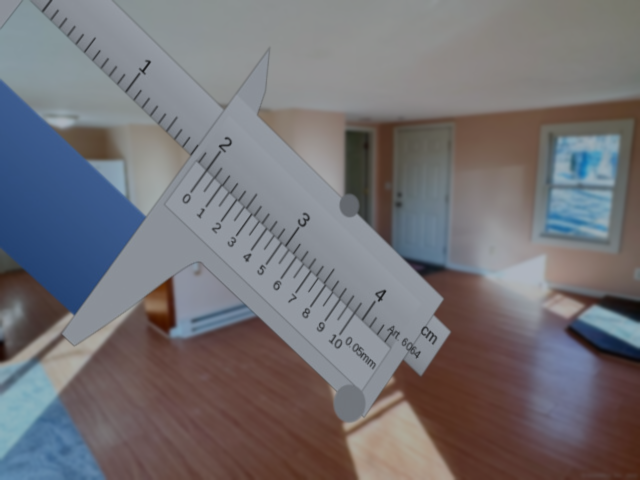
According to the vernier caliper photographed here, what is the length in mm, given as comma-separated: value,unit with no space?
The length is 20.0,mm
